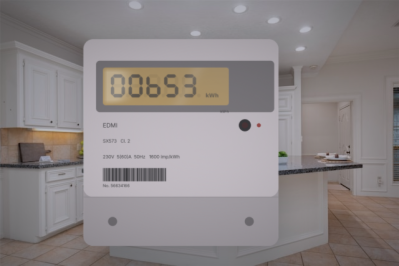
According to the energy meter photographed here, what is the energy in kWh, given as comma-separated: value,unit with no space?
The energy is 653,kWh
